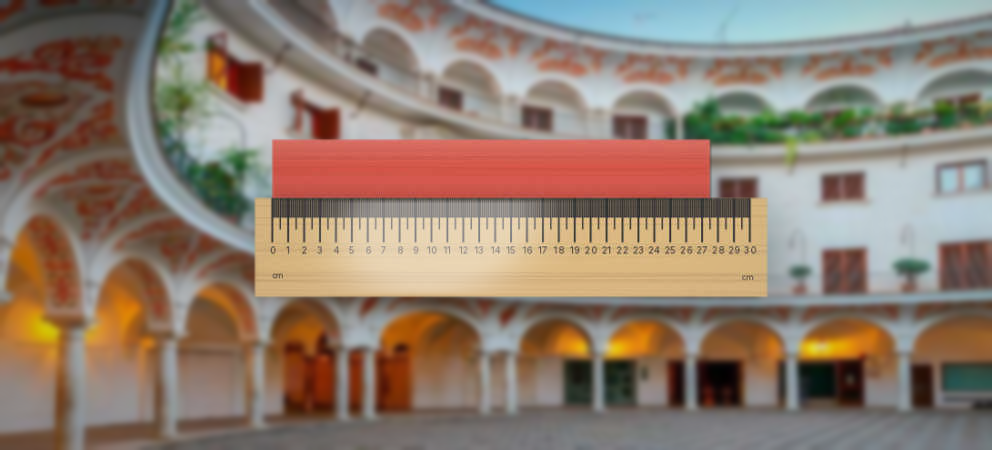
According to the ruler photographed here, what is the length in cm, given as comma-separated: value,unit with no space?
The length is 27.5,cm
